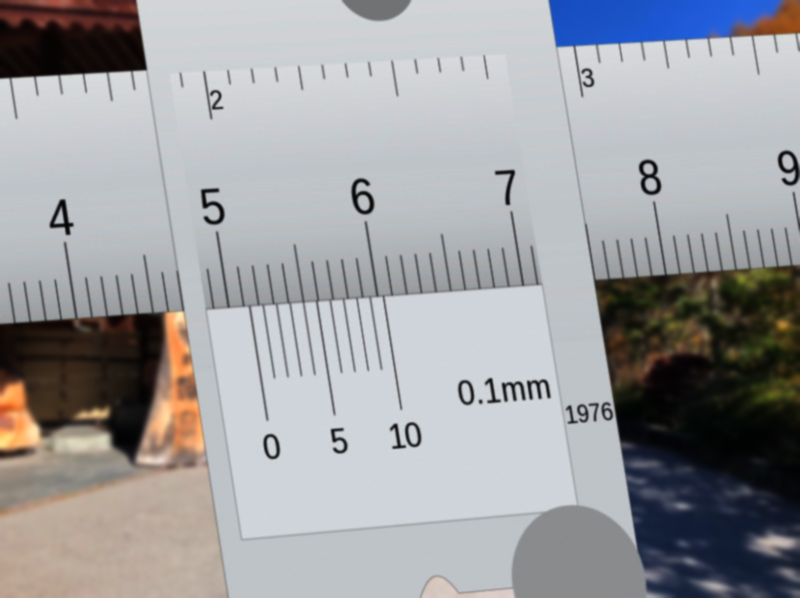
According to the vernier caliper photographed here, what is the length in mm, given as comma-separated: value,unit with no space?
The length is 51.4,mm
